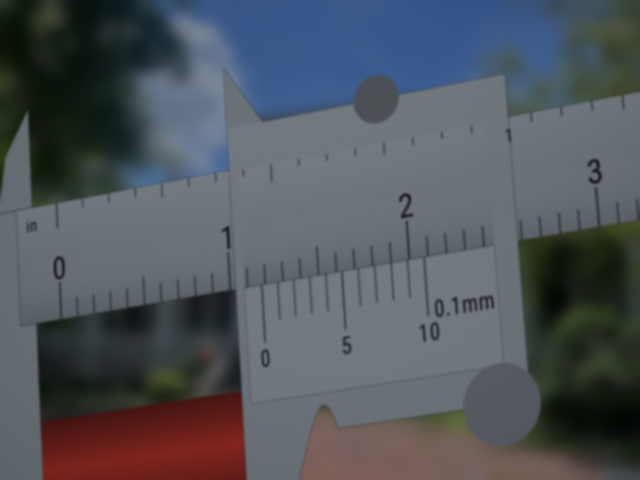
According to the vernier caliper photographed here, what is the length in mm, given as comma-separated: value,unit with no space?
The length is 11.8,mm
